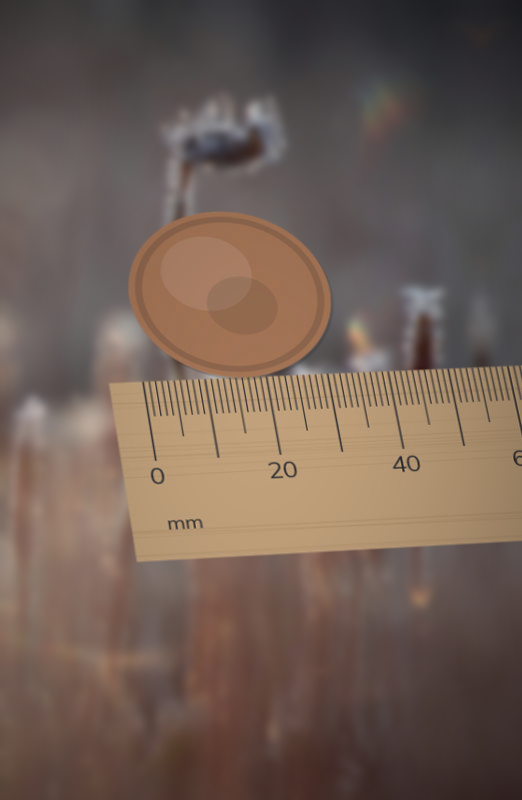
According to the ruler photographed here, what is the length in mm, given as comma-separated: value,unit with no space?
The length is 33,mm
